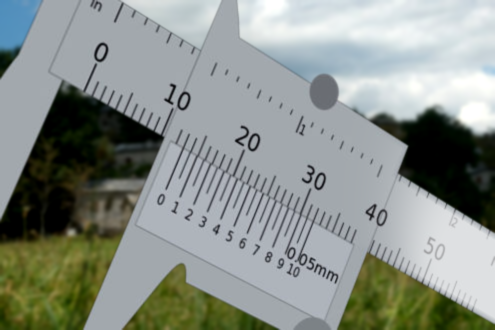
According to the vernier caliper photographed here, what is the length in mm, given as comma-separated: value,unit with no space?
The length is 13.0,mm
